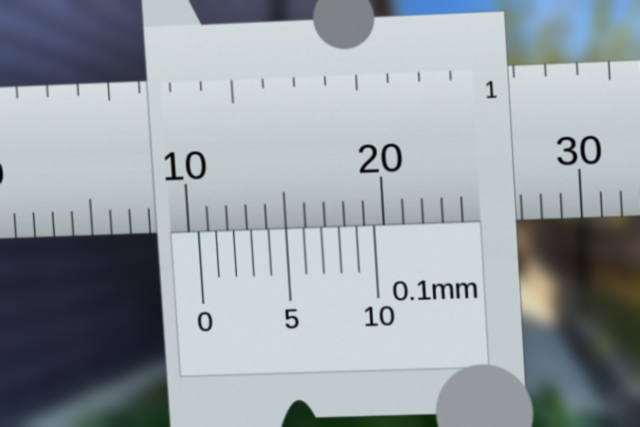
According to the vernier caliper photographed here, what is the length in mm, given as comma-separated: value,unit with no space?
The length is 10.5,mm
